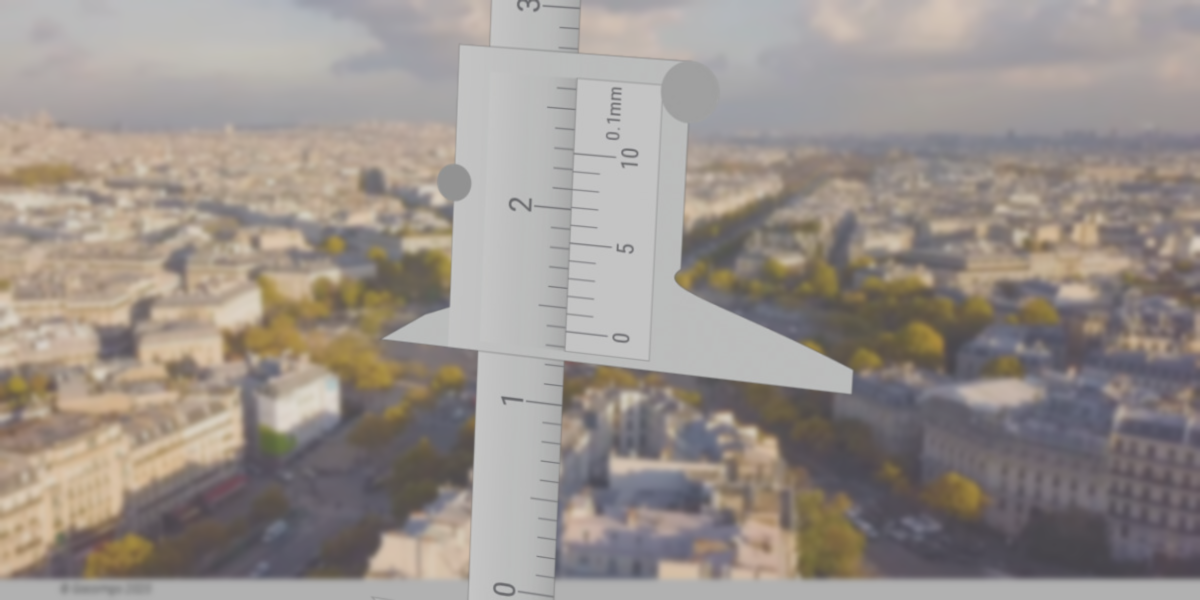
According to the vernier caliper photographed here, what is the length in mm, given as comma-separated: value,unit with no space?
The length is 13.8,mm
